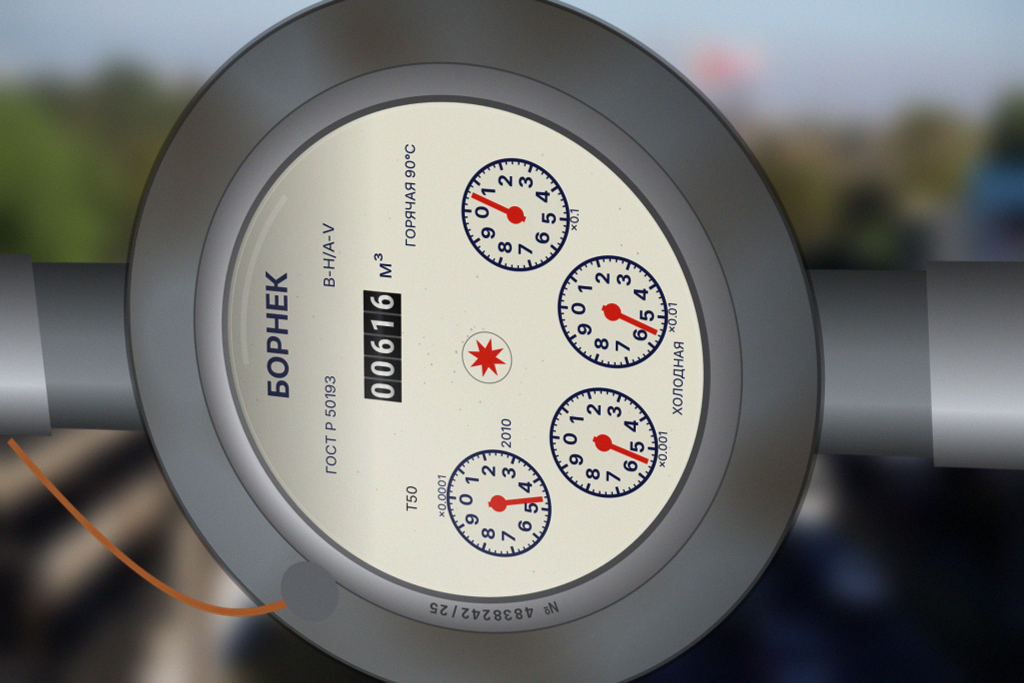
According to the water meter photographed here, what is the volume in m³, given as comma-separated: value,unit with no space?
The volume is 616.0554,m³
